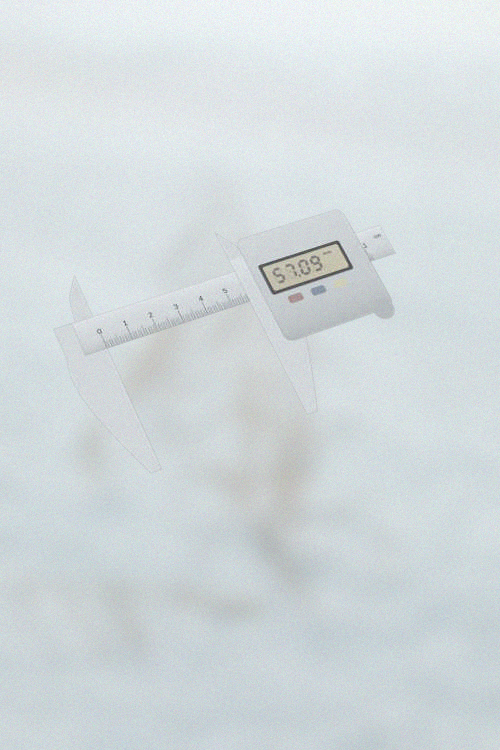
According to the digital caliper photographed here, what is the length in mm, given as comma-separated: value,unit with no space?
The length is 57.09,mm
